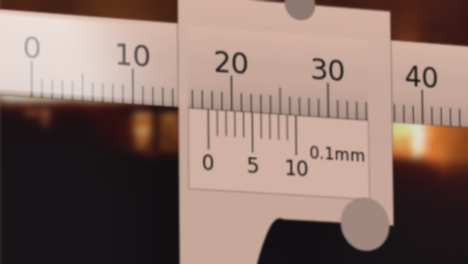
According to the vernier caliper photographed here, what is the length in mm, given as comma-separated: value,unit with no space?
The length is 17.6,mm
